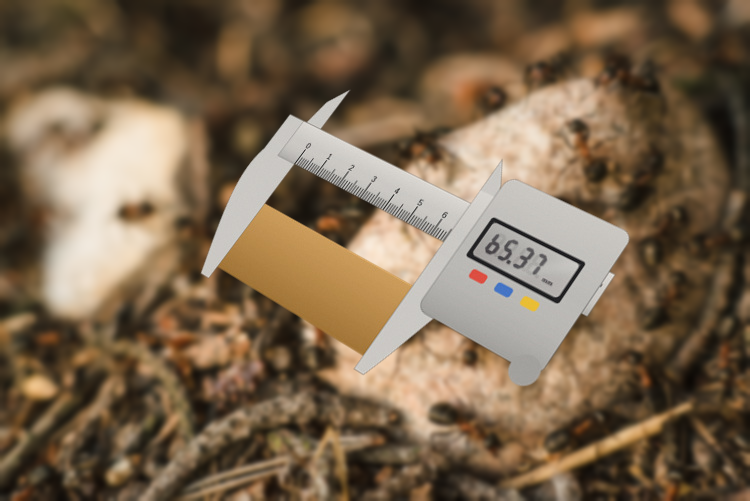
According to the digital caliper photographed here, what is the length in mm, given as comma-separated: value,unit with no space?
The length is 65.37,mm
